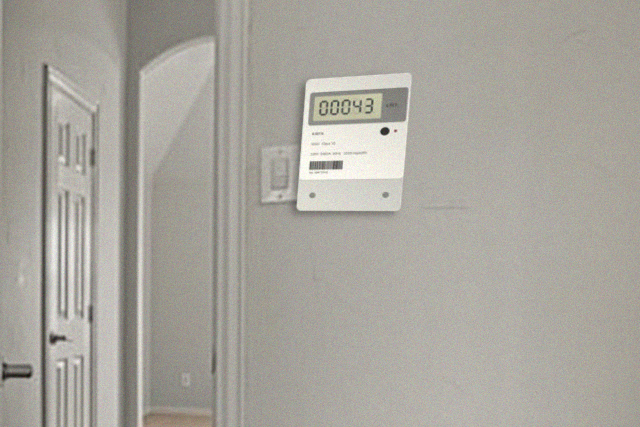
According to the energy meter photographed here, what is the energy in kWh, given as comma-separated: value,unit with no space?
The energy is 43,kWh
